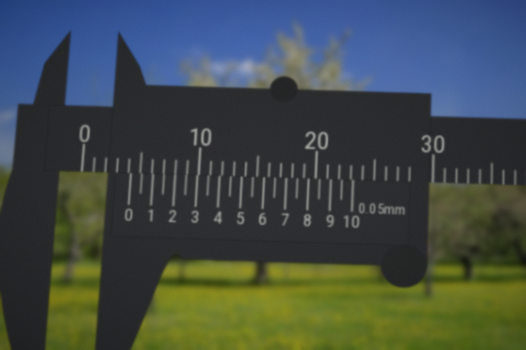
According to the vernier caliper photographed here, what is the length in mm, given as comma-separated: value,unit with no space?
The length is 4.2,mm
